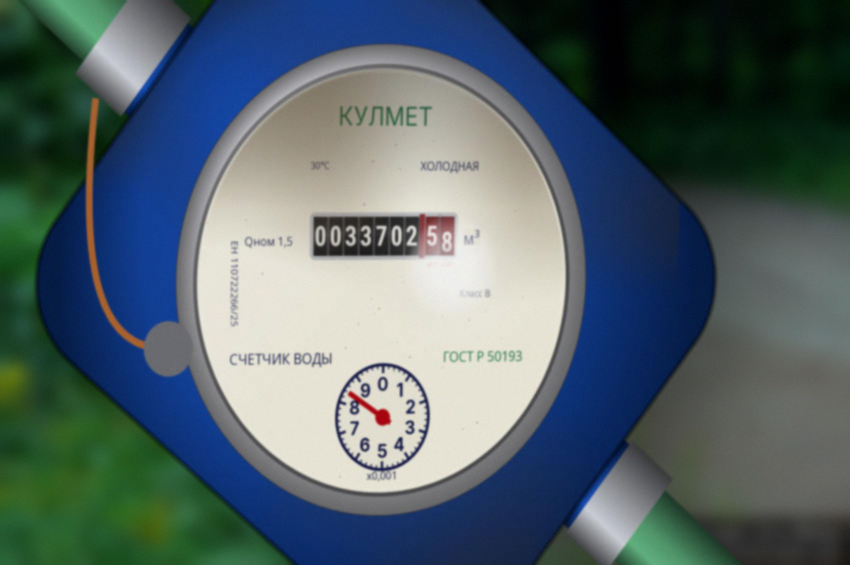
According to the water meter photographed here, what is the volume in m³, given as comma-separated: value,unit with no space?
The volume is 33702.578,m³
